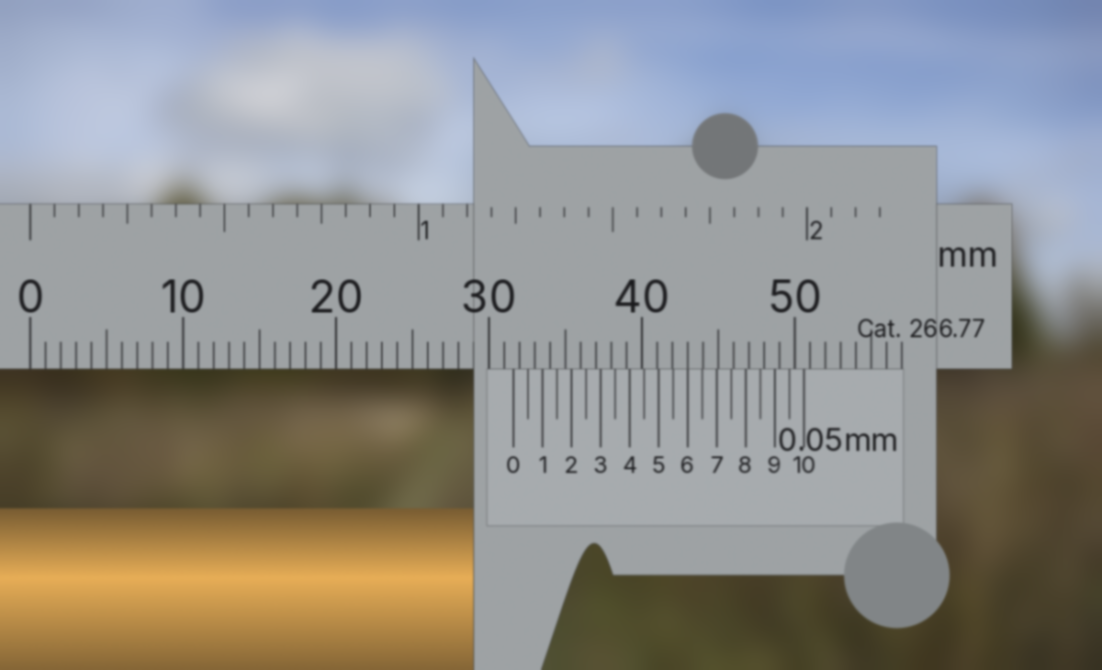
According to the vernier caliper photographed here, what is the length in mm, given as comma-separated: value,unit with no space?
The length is 31.6,mm
